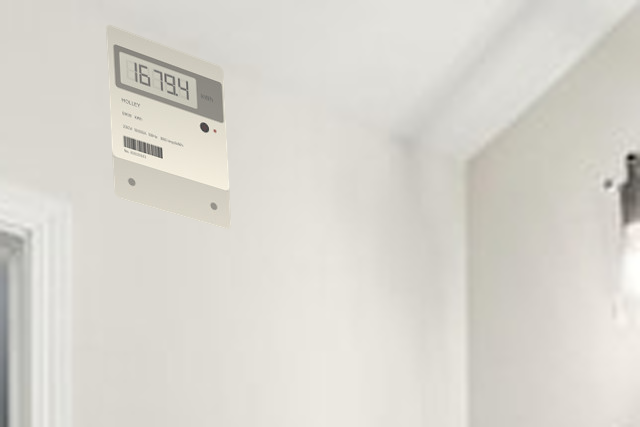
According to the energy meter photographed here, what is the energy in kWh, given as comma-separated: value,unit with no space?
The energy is 1679.4,kWh
